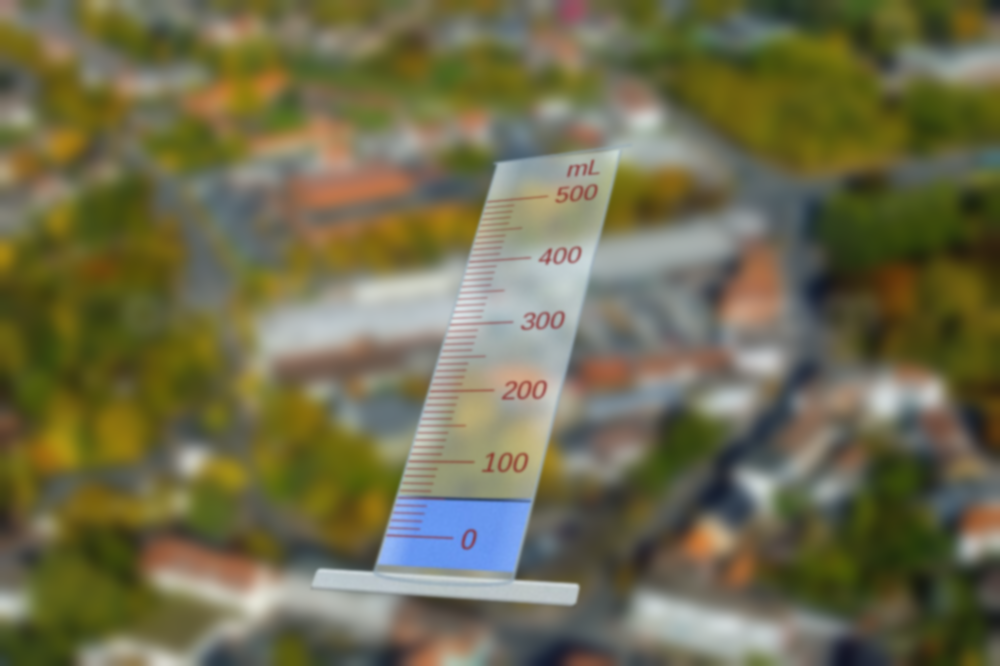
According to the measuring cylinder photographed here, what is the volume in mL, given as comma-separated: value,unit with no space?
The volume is 50,mL
